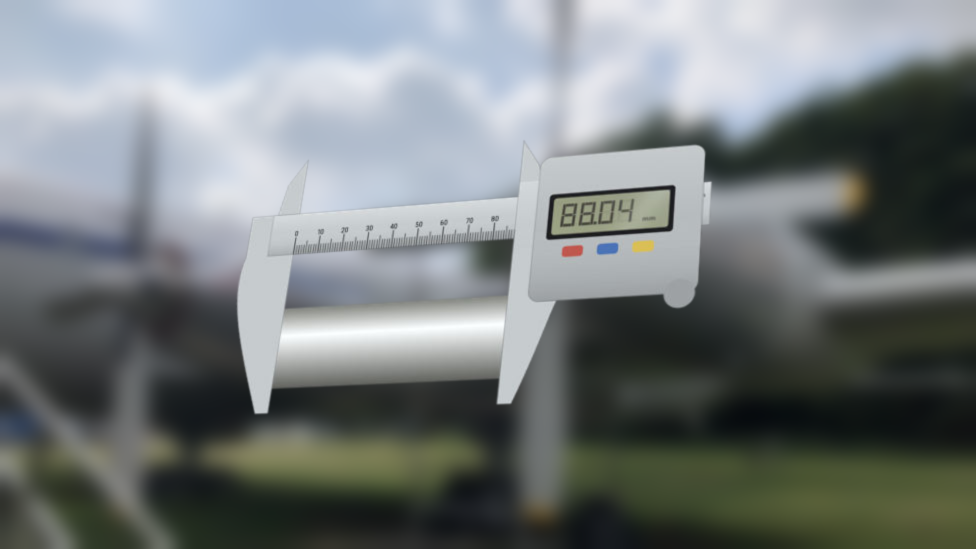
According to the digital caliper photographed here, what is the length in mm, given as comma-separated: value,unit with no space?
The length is 88.04,mm
